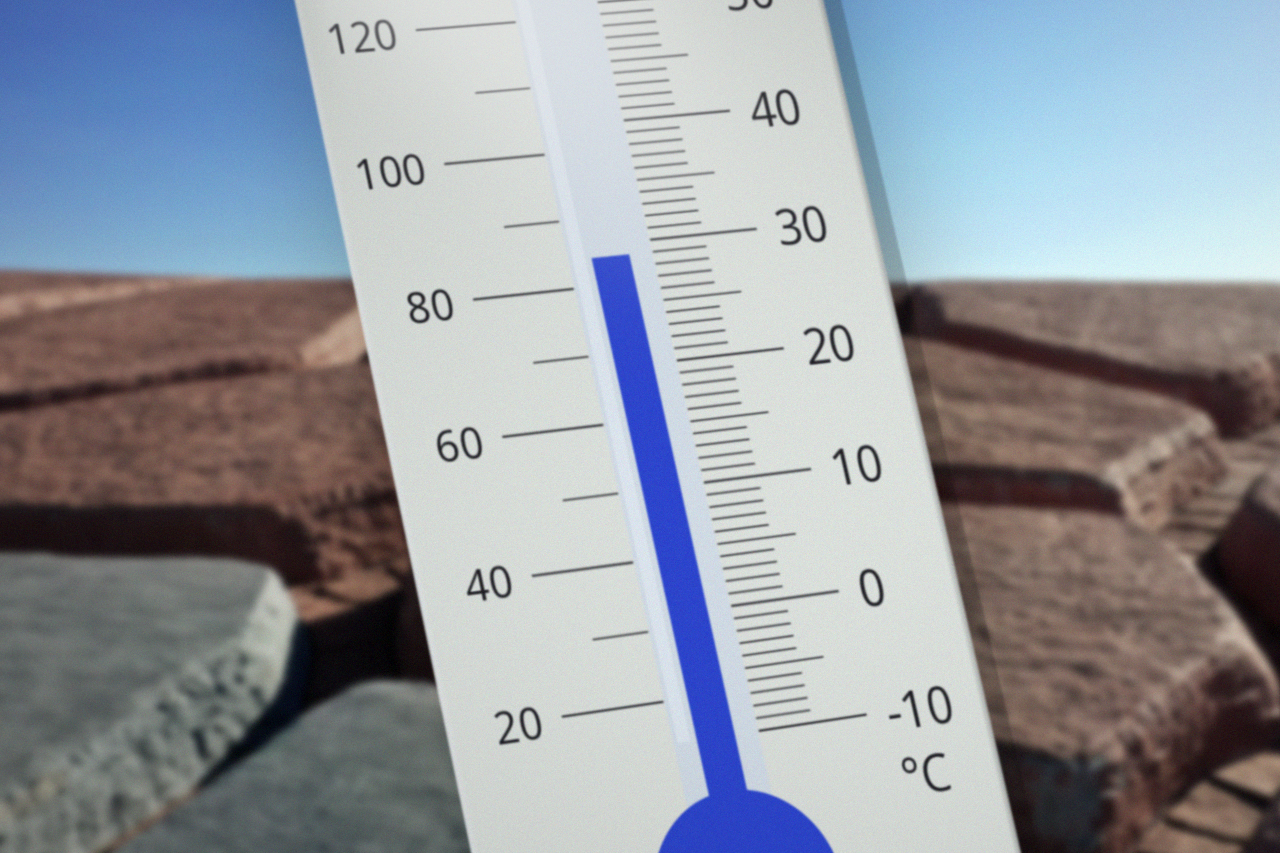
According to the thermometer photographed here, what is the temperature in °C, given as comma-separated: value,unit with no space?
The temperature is 29,°C
